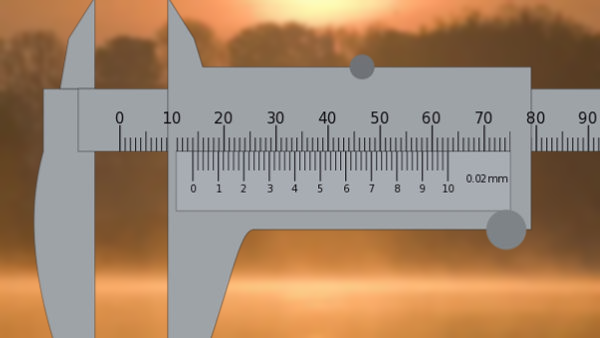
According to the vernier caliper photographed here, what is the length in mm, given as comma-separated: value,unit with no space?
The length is 14.0,mm
